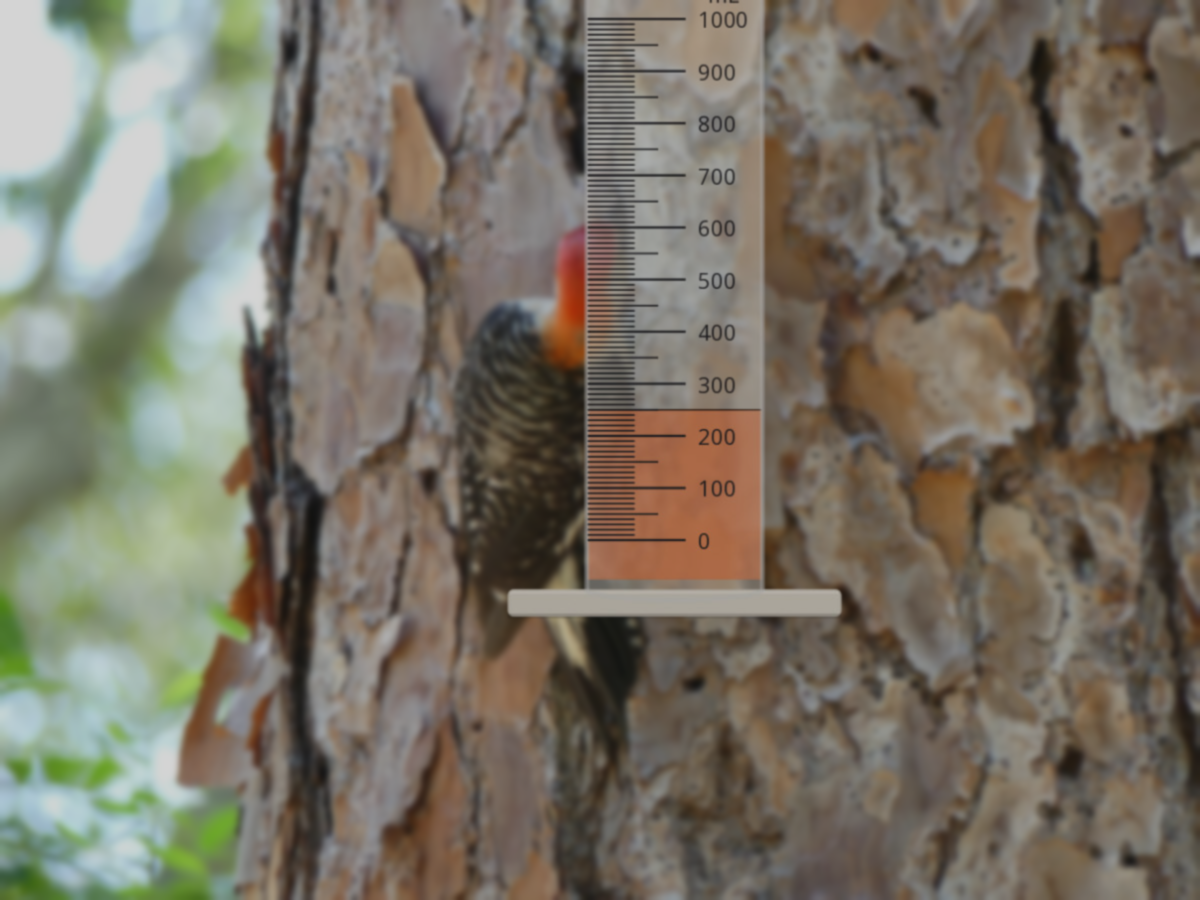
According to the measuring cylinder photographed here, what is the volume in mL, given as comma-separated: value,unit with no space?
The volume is 250,mL
